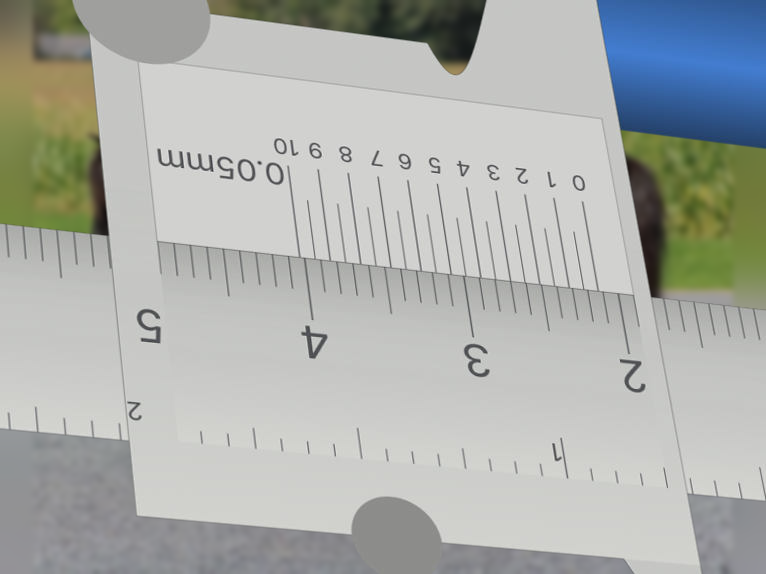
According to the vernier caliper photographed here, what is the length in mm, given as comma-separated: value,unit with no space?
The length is 21.3,mm
